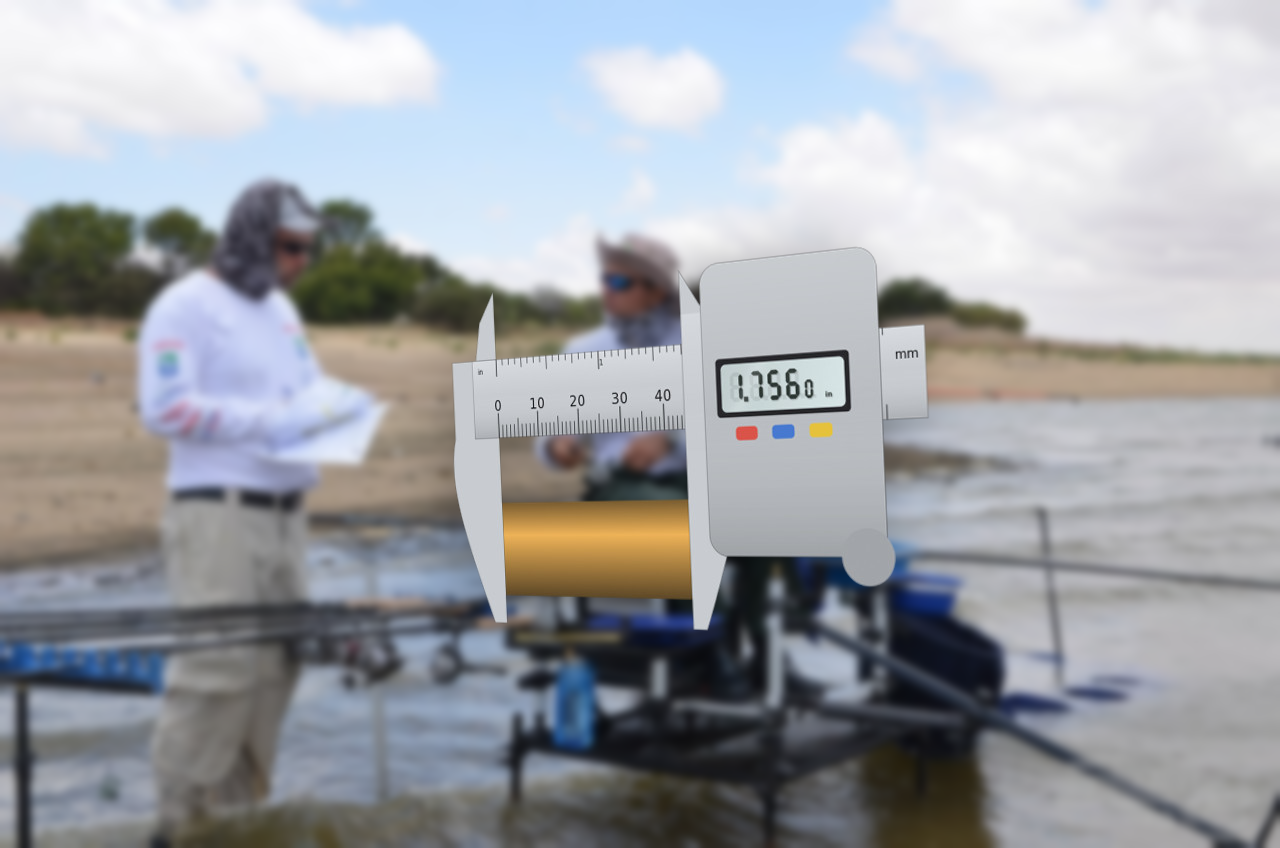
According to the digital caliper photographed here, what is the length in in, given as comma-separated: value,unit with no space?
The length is 1.7560,in
